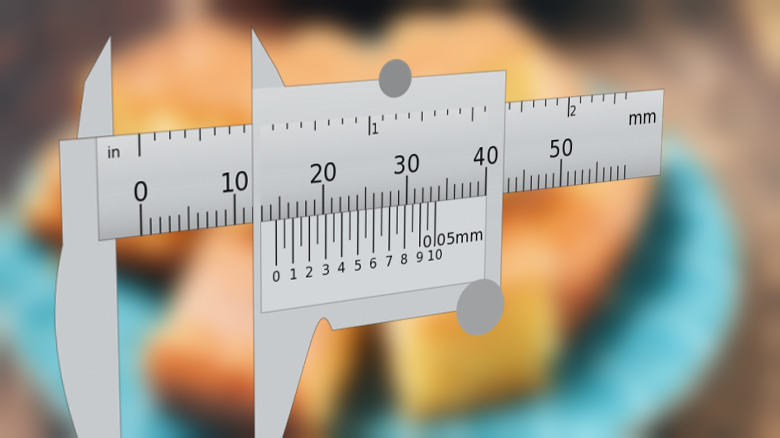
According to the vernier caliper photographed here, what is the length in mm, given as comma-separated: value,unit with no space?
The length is 14.6,mm
